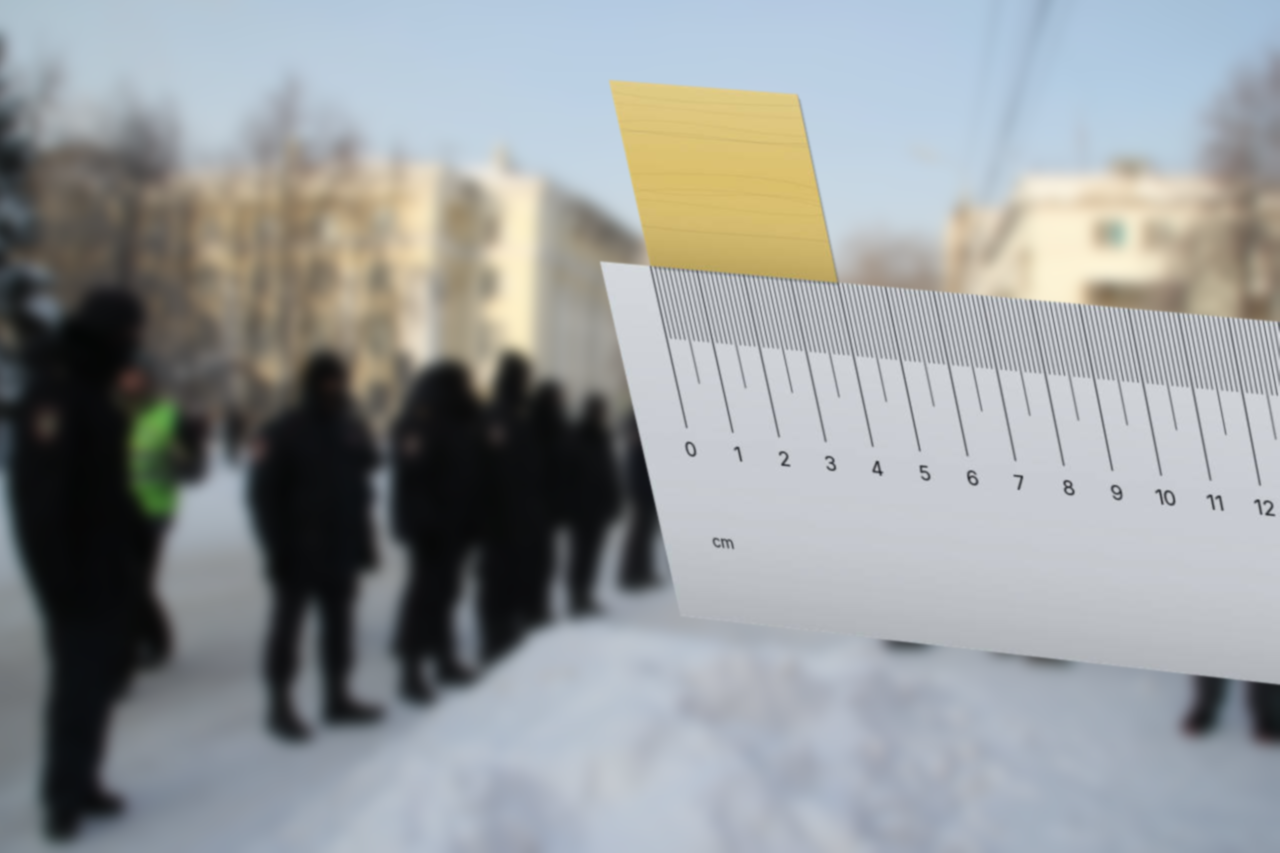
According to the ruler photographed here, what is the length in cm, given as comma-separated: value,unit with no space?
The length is 4,cm
